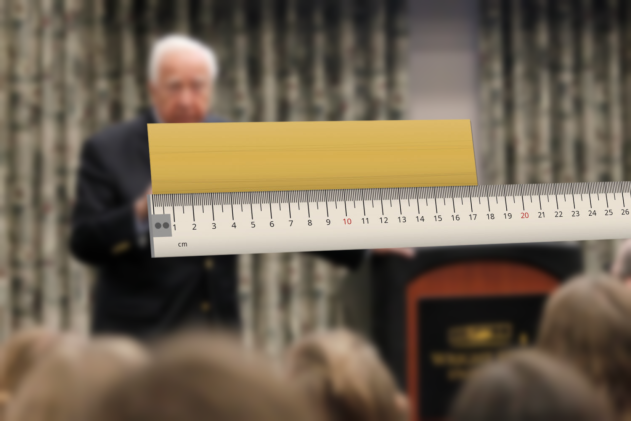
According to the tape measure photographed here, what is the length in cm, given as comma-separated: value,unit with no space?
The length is 17.5,cm
